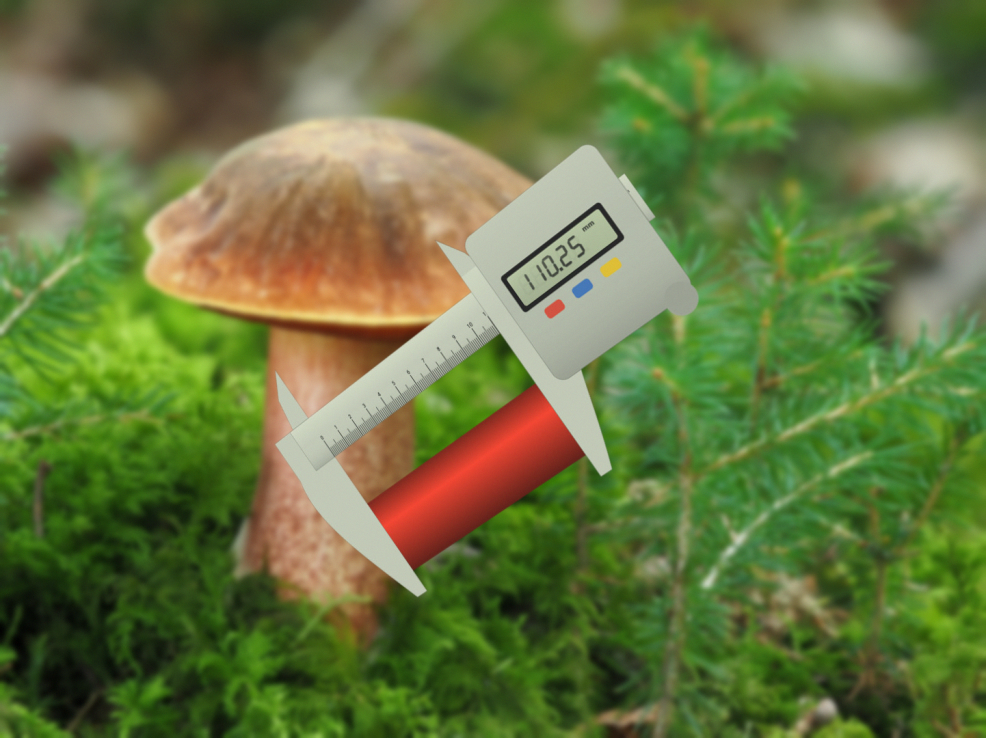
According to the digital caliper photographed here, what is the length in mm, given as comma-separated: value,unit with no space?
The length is 110.25,mm
